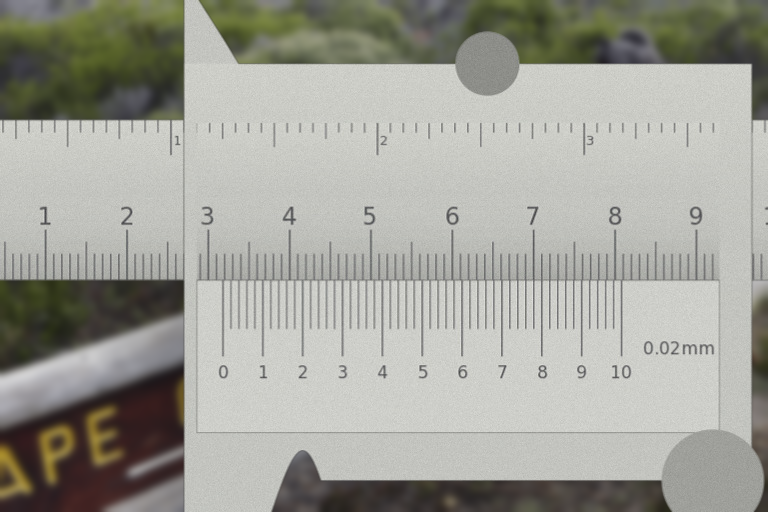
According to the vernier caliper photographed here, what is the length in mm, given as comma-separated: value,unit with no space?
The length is 31.8,mm
